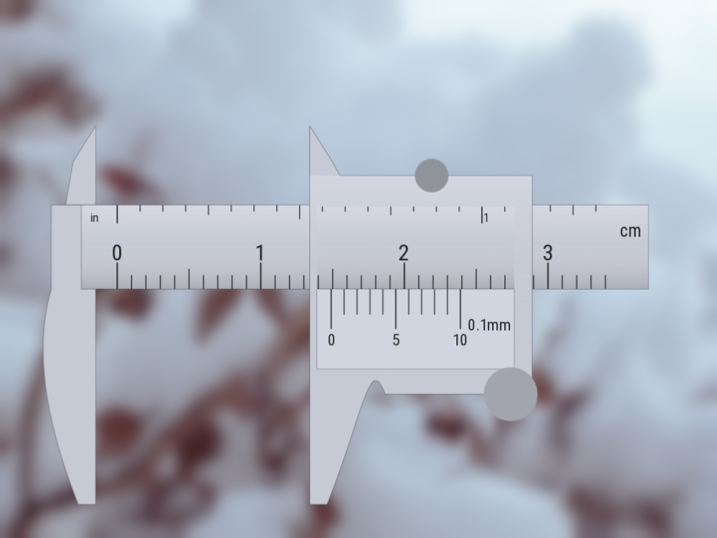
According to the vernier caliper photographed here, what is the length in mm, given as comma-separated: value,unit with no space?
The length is 14.9,mm
